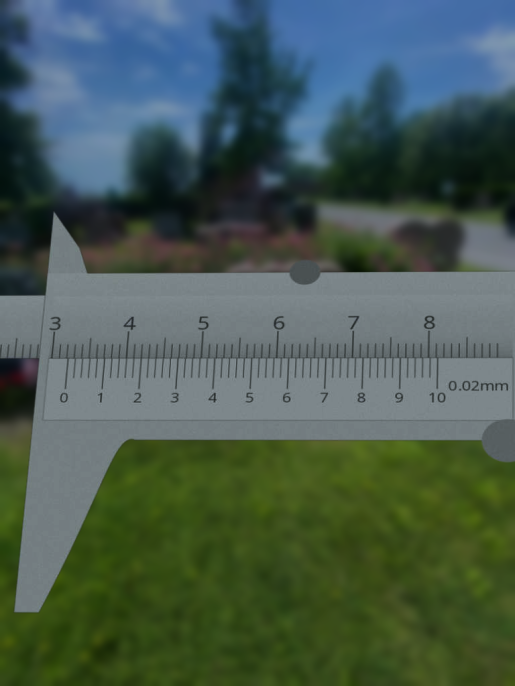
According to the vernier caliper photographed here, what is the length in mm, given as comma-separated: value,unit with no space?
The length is 32.2,mm
